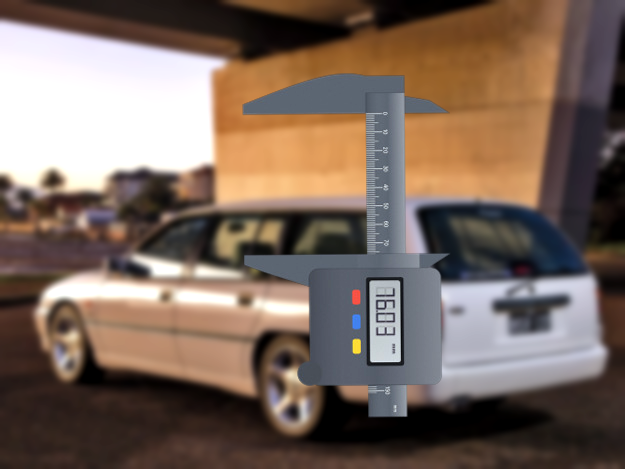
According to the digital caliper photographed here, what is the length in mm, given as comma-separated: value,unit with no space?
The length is 76.03,mm
